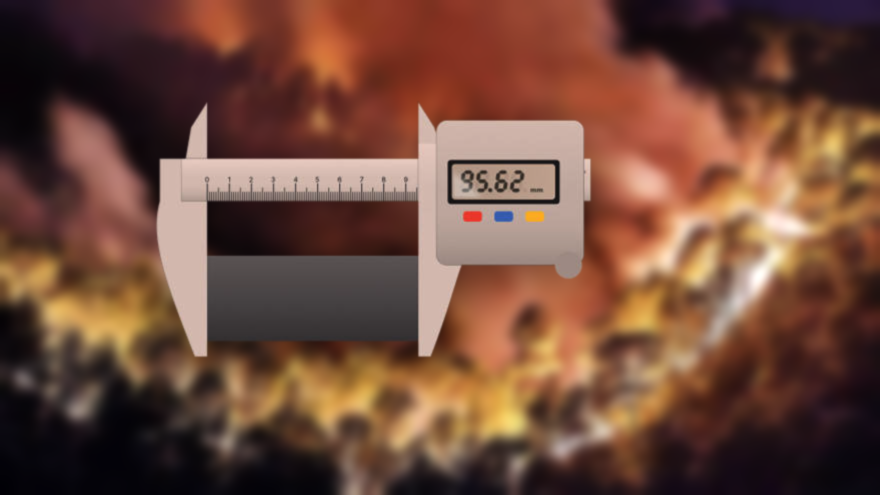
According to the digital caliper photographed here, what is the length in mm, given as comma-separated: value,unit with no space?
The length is 95.62,mm
